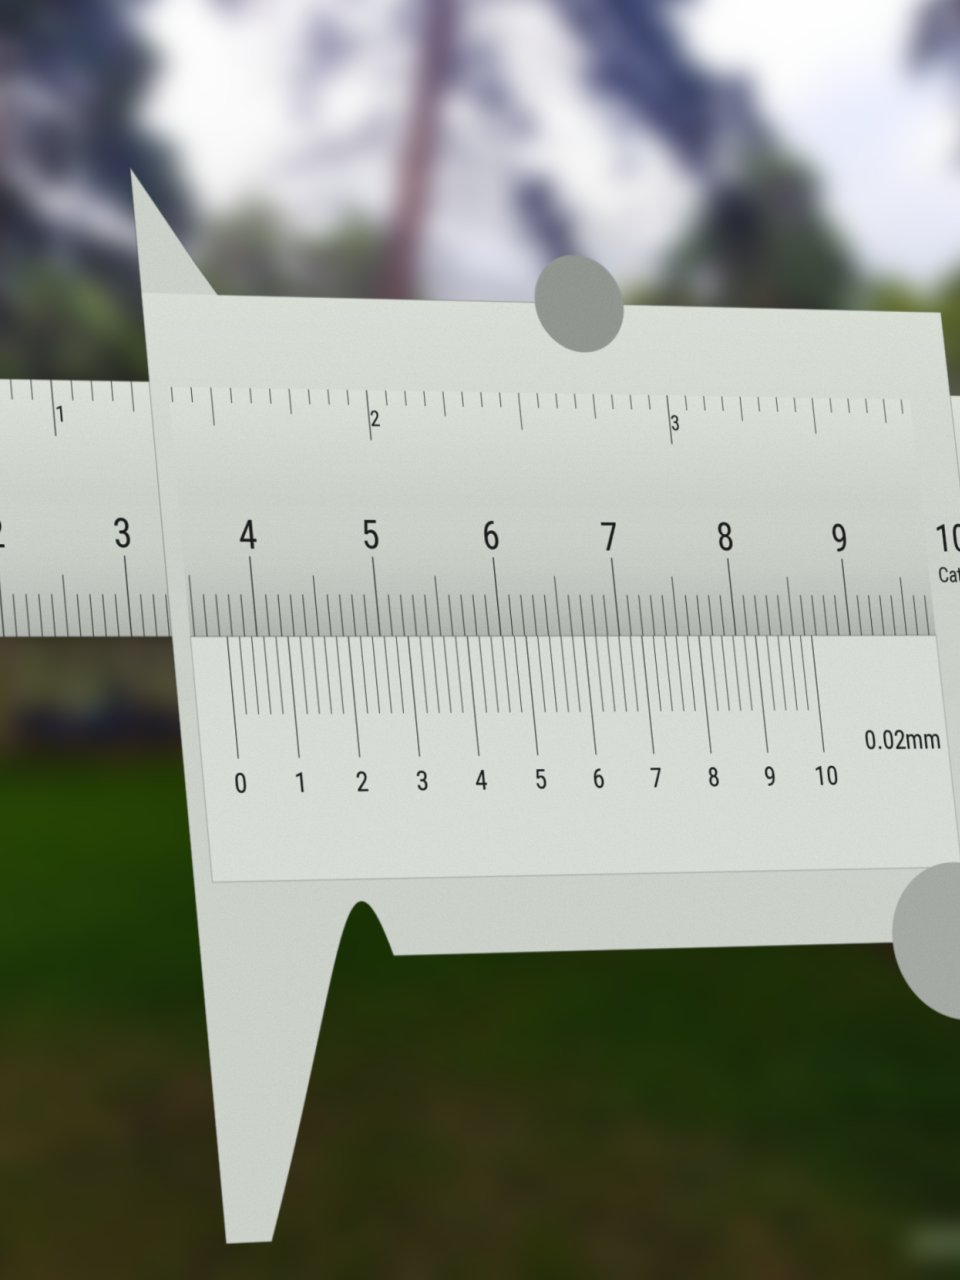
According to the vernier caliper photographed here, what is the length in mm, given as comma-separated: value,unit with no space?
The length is 37.6,mm
